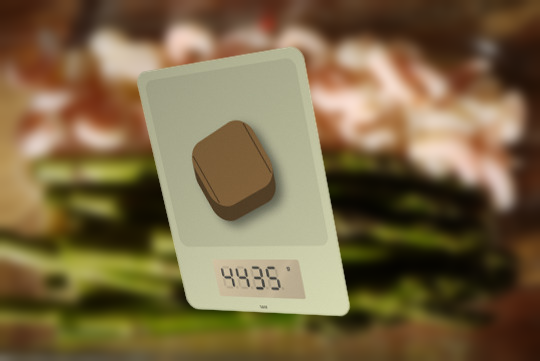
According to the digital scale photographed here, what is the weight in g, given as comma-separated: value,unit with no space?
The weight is 4435,g
